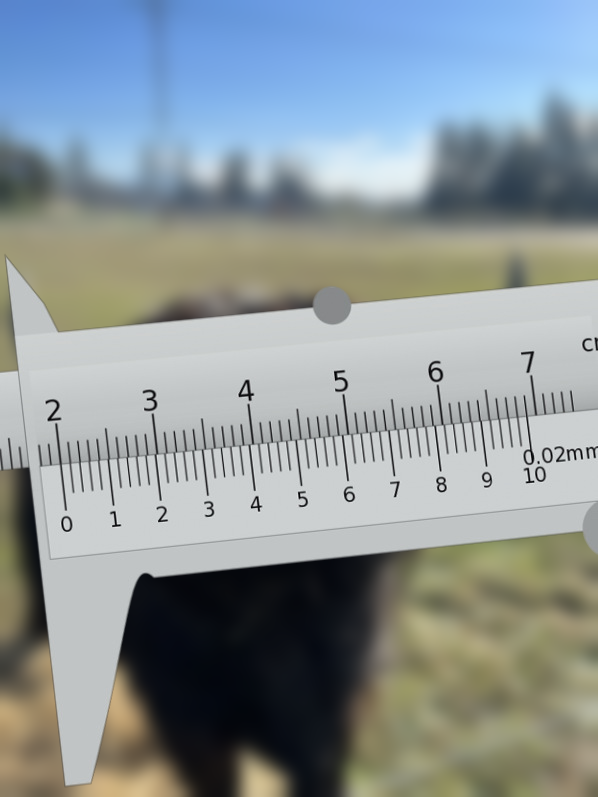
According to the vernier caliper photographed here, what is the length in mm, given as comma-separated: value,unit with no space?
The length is 20.0,mm
